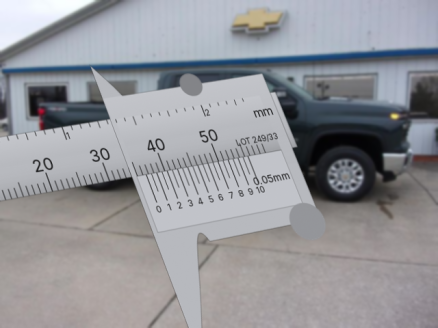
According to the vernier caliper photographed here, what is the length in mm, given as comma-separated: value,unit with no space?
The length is 36.6,mm
